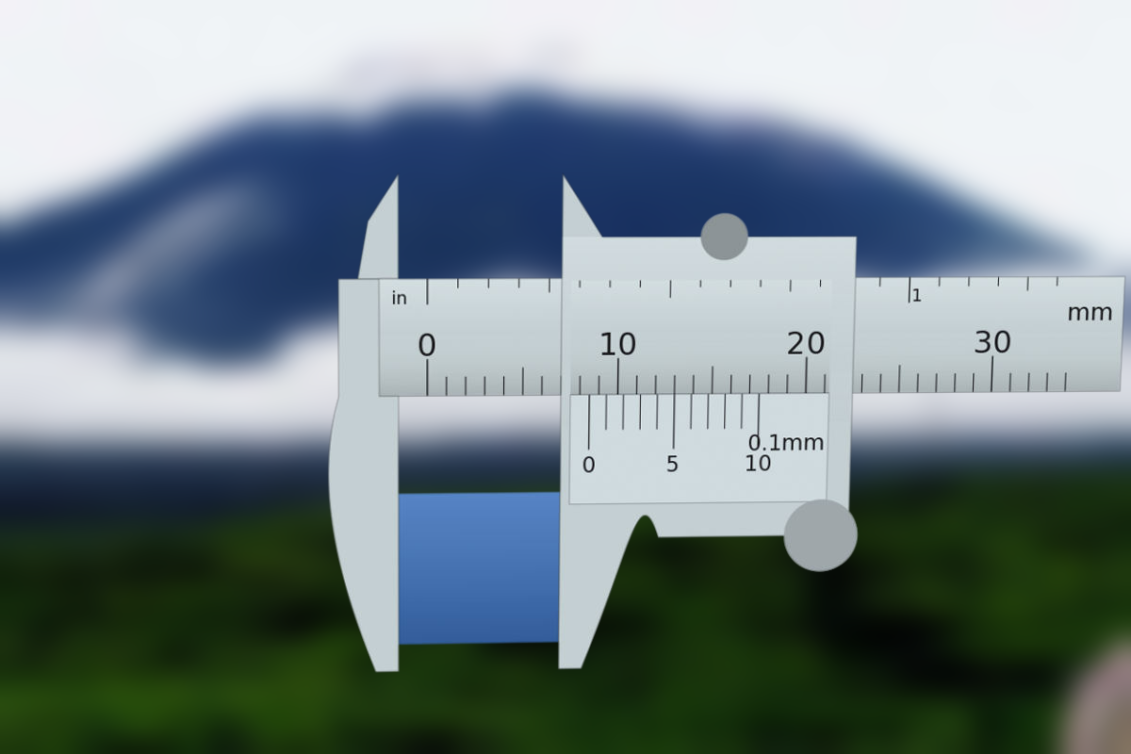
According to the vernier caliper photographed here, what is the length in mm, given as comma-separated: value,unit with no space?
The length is 8.5,mm
